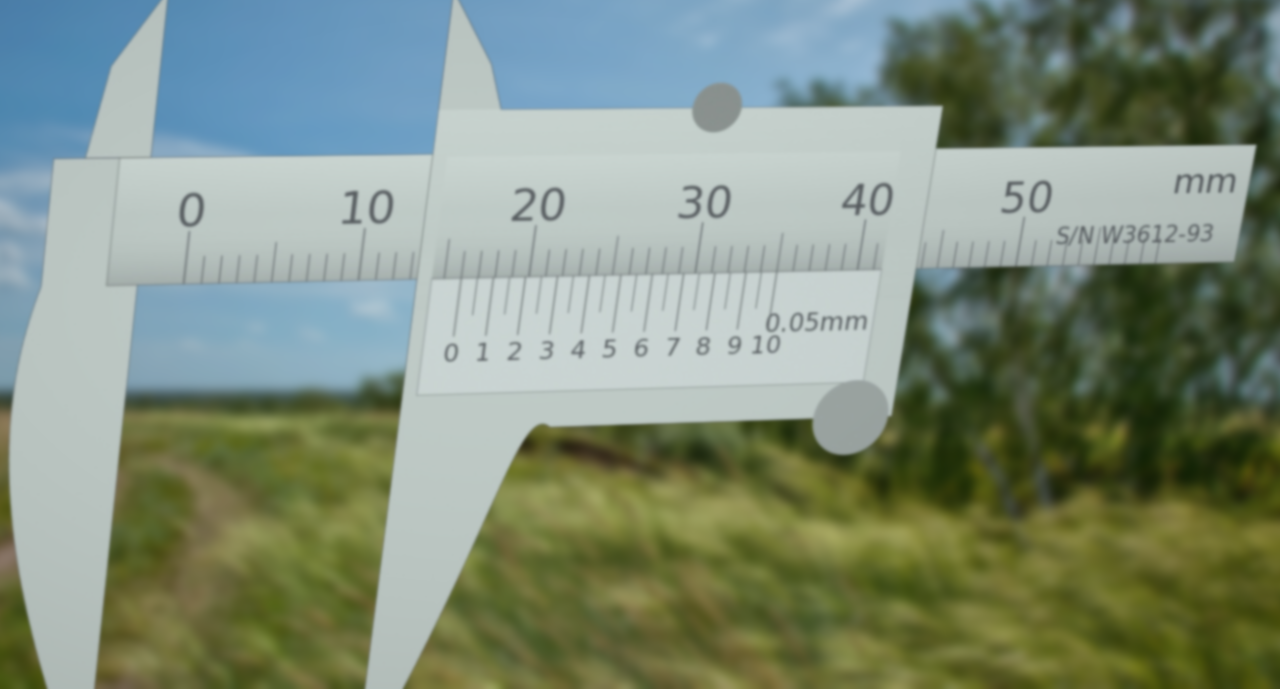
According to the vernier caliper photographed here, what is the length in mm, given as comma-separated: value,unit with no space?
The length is 16.0,mm
